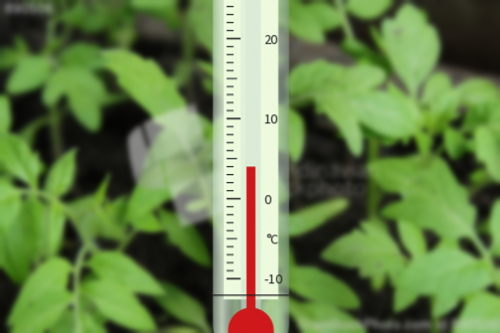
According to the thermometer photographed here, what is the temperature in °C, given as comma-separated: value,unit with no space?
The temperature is 4,°C
